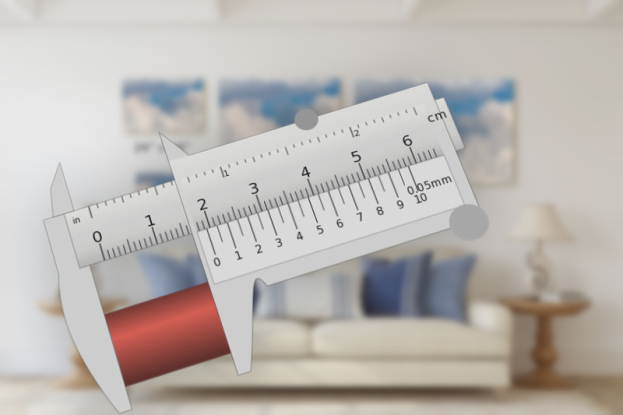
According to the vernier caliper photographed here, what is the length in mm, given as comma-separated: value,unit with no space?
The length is 19.4,mm
